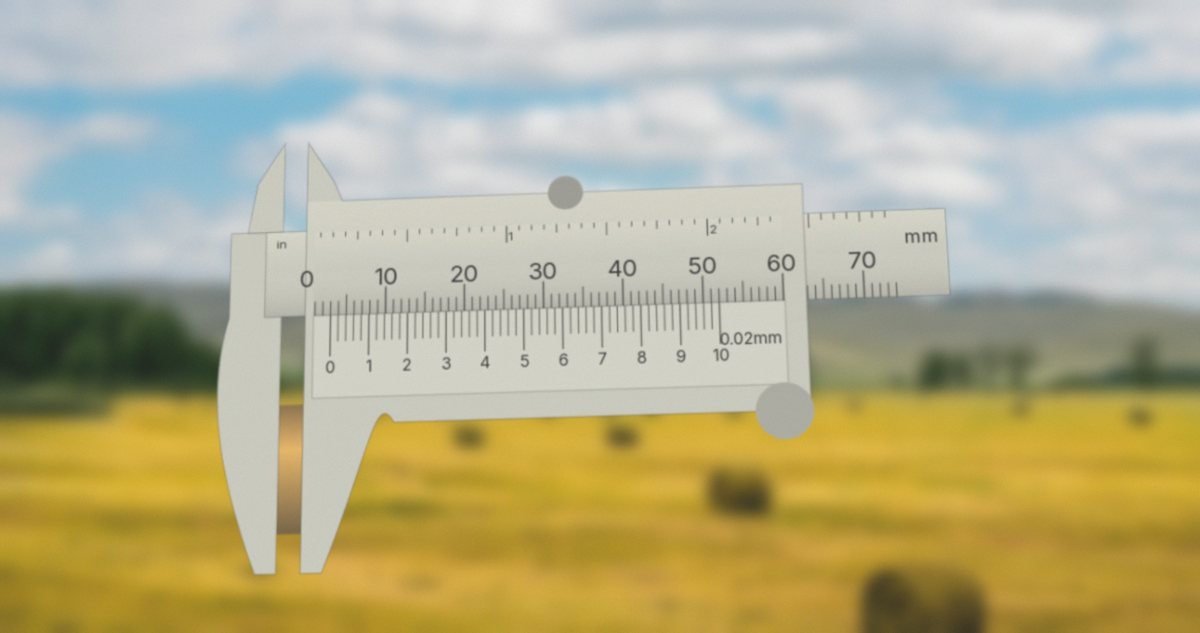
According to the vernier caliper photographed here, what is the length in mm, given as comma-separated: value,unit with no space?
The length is 3.0,mm
